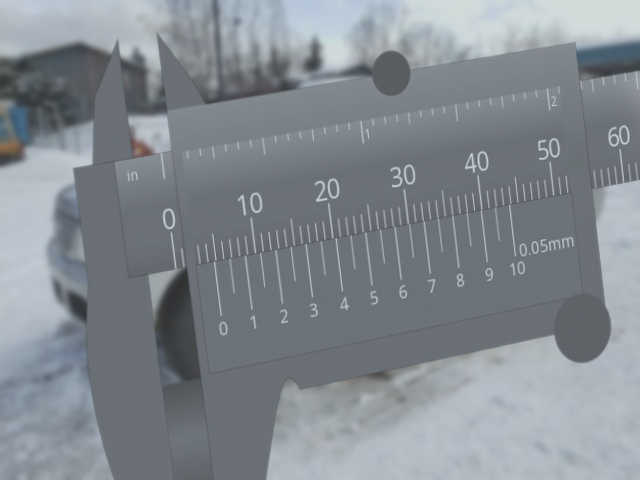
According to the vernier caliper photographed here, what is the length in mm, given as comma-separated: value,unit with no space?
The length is 4.8,mm
